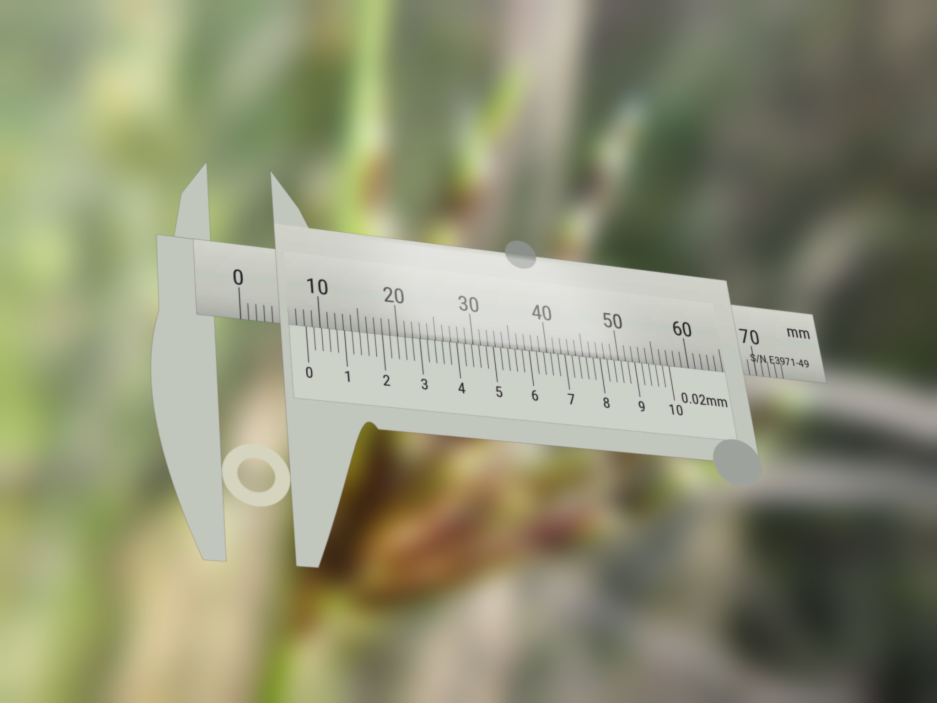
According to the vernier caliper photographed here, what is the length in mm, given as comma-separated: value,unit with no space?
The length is 8.2,mm
